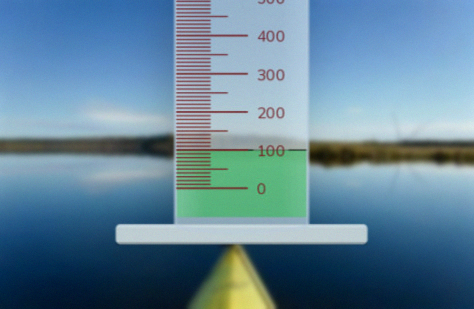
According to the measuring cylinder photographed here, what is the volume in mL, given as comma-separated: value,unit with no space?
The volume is 100,mL
